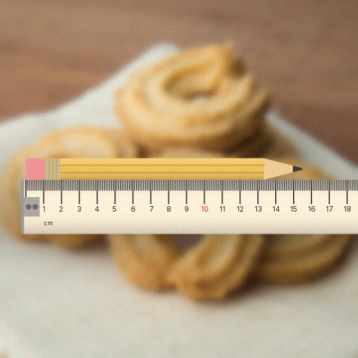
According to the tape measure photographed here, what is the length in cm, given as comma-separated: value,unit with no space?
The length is 15.5,cm
